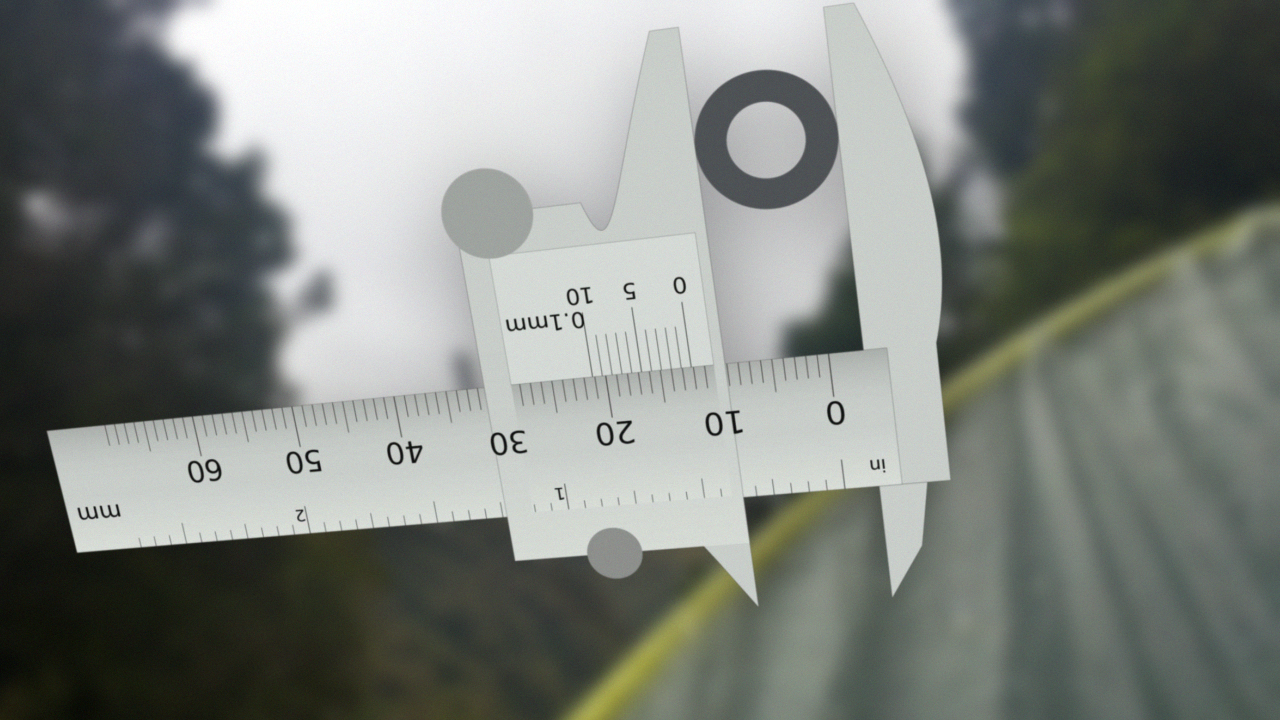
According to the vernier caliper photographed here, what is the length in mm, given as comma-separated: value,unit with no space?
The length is 12.2,mm
